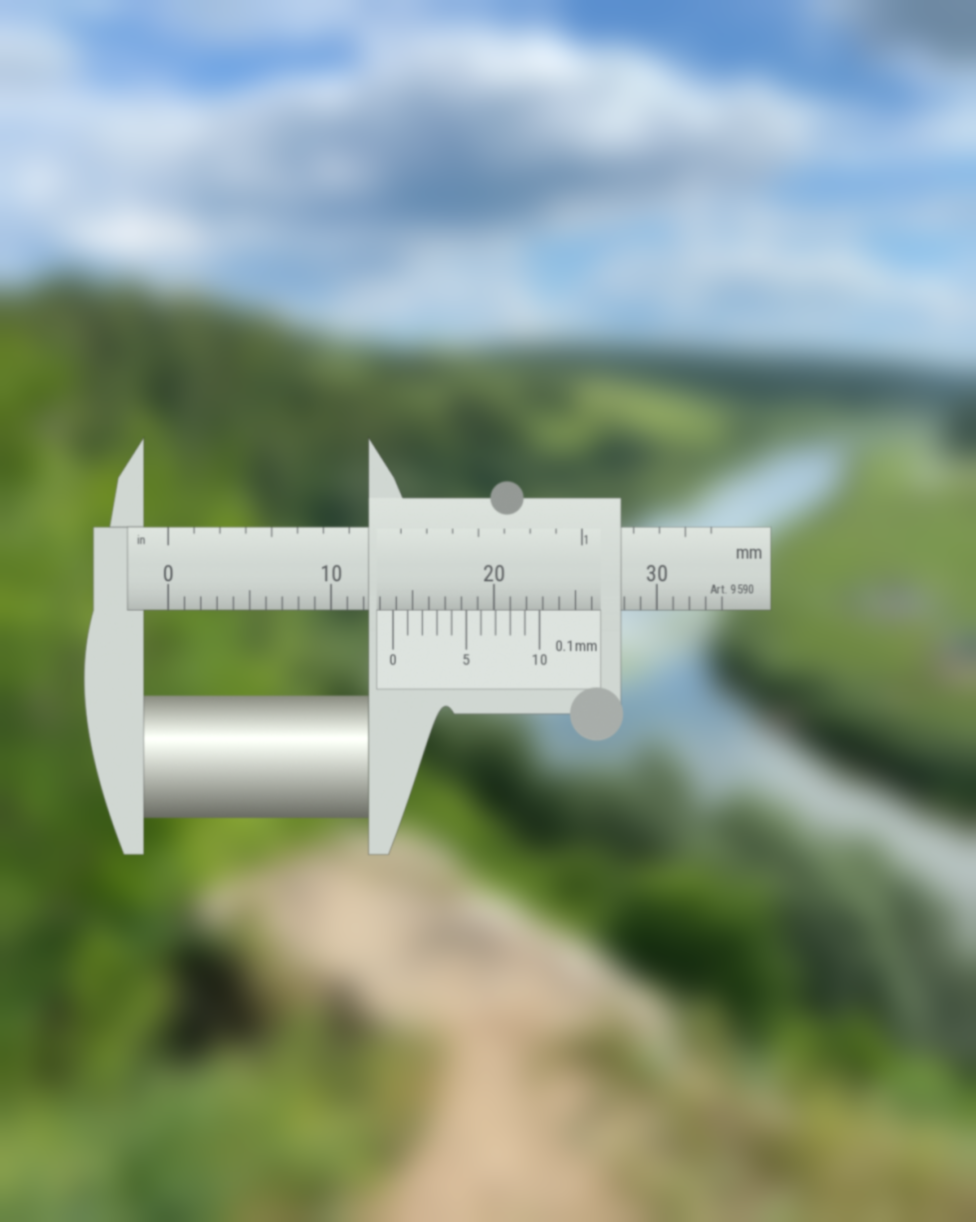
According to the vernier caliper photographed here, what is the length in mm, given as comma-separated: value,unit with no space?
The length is 13.8,mm
